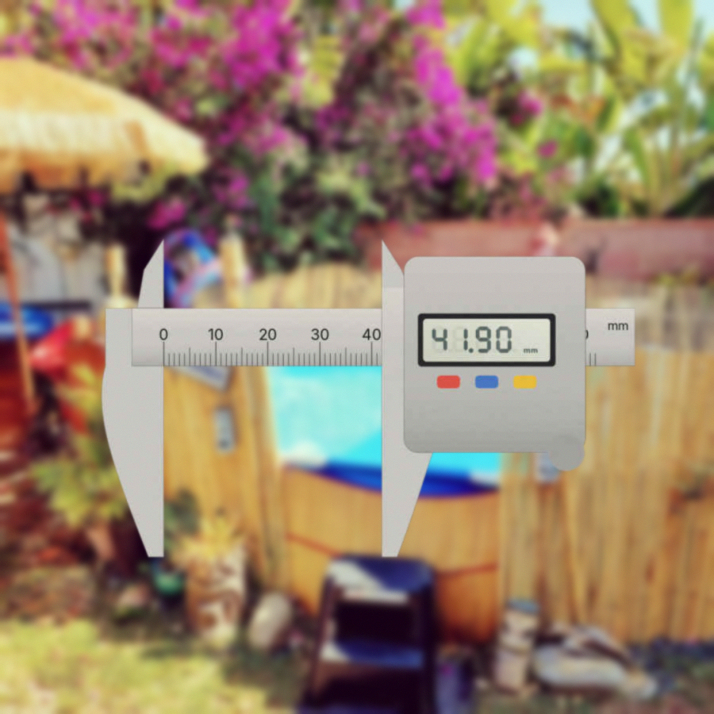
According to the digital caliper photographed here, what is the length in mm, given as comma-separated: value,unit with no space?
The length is 41.90,mm
